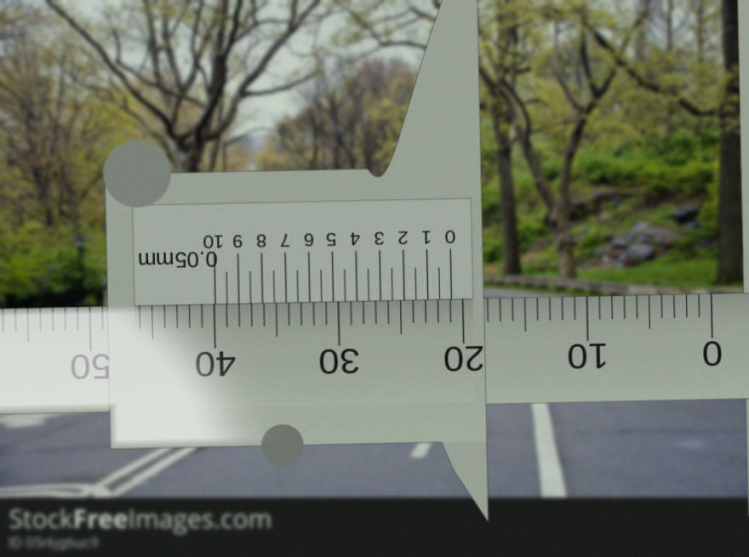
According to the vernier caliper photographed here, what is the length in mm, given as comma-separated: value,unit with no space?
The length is 20.9,mm
